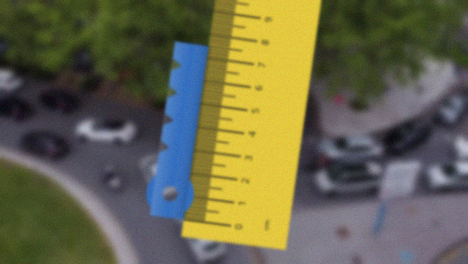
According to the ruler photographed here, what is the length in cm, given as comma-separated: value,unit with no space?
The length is 7.5,cm
